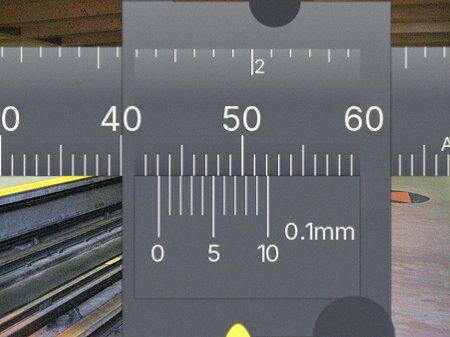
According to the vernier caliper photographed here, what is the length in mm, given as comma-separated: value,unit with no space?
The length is 43.1,mm
